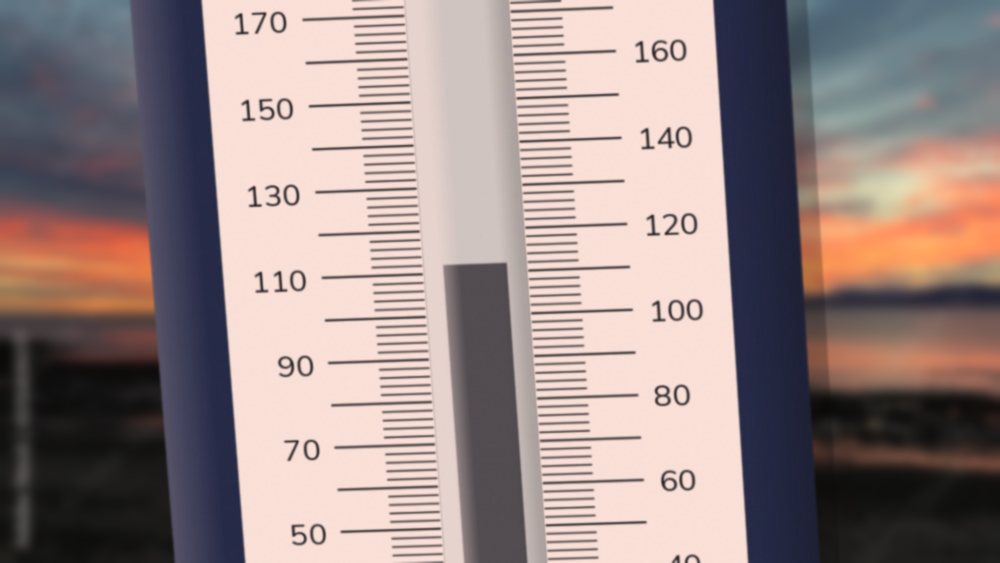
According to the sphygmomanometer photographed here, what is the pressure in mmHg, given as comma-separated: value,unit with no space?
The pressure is 112,mmHg
